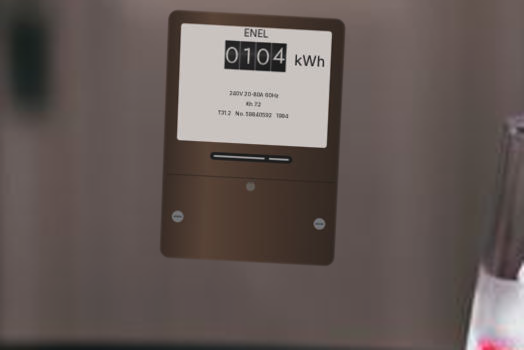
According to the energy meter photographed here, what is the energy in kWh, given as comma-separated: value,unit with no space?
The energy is 104,kWh
